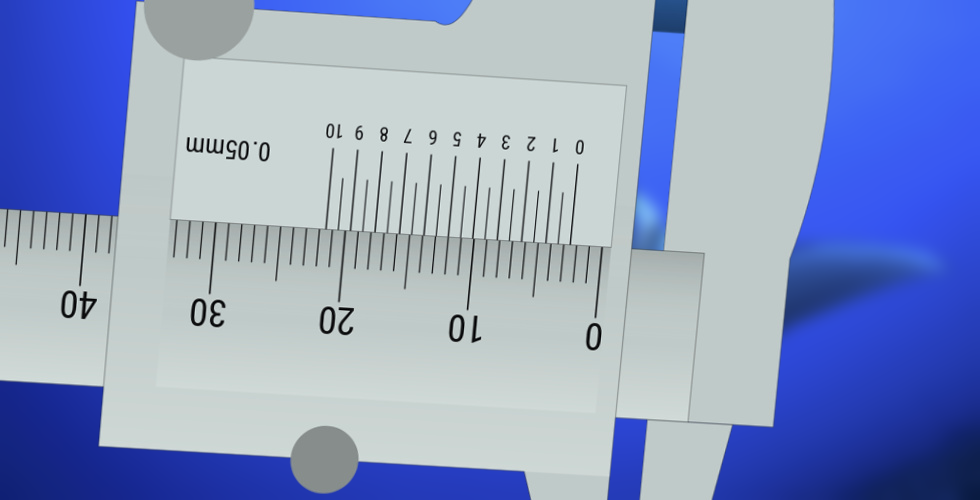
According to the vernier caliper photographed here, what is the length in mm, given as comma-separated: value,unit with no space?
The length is 2.5,mm
